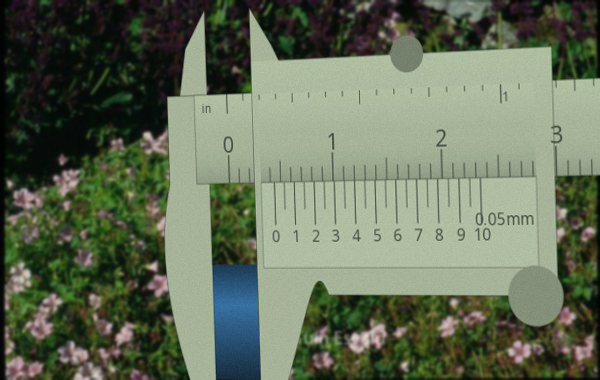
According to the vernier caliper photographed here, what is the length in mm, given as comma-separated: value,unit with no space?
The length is 4.4,mm
